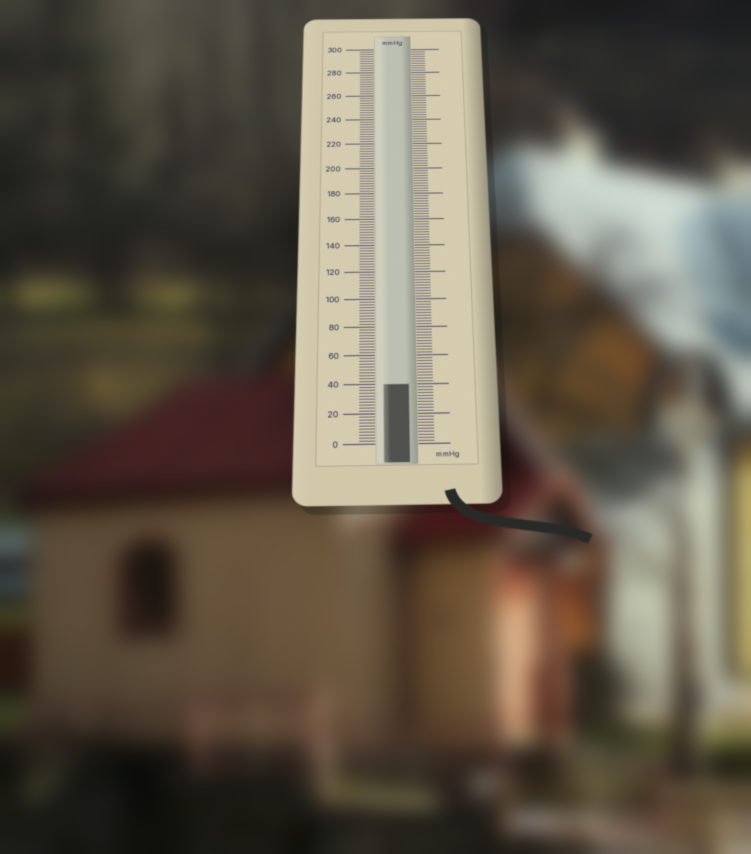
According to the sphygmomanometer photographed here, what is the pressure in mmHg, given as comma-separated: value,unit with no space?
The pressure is 40,mmHg
